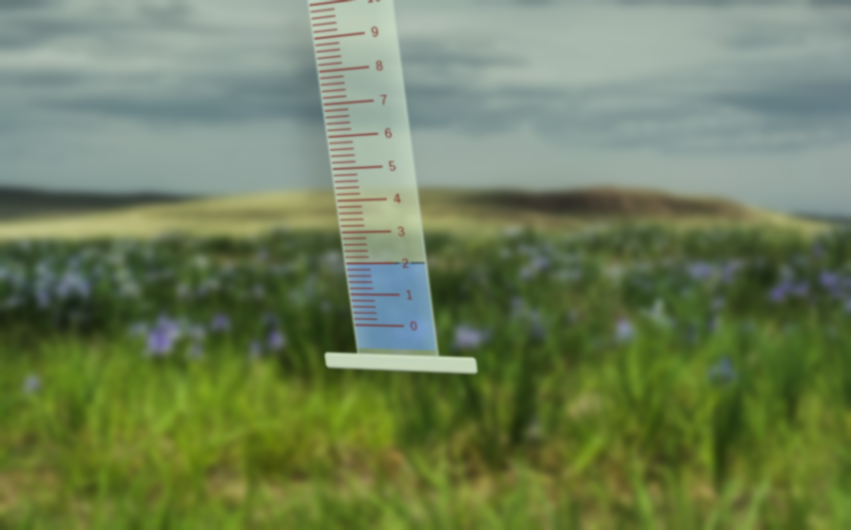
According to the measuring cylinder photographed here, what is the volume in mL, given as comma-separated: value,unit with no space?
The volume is 2,mL
